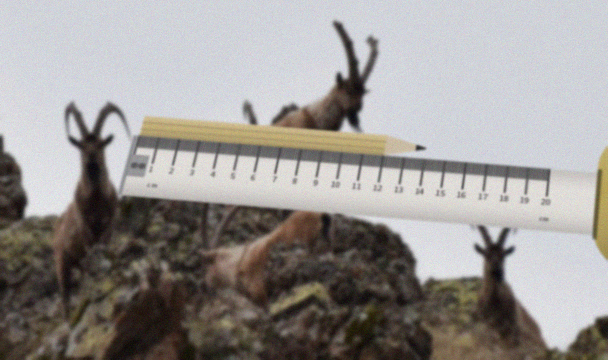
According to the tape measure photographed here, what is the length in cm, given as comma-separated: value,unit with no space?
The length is 14,cm
